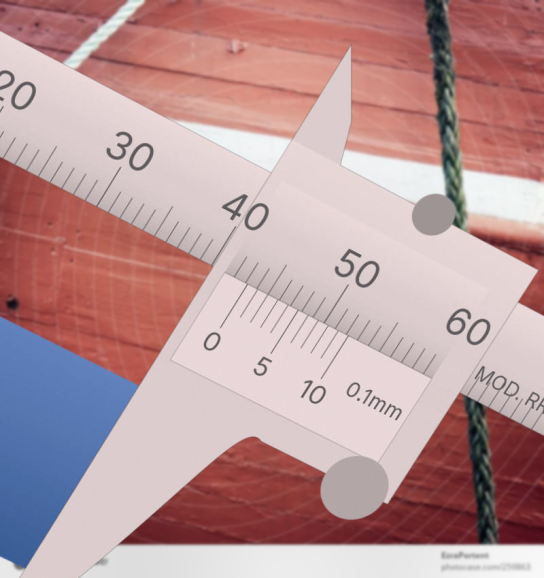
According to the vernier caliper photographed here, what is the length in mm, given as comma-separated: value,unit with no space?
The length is 43.2,mm
